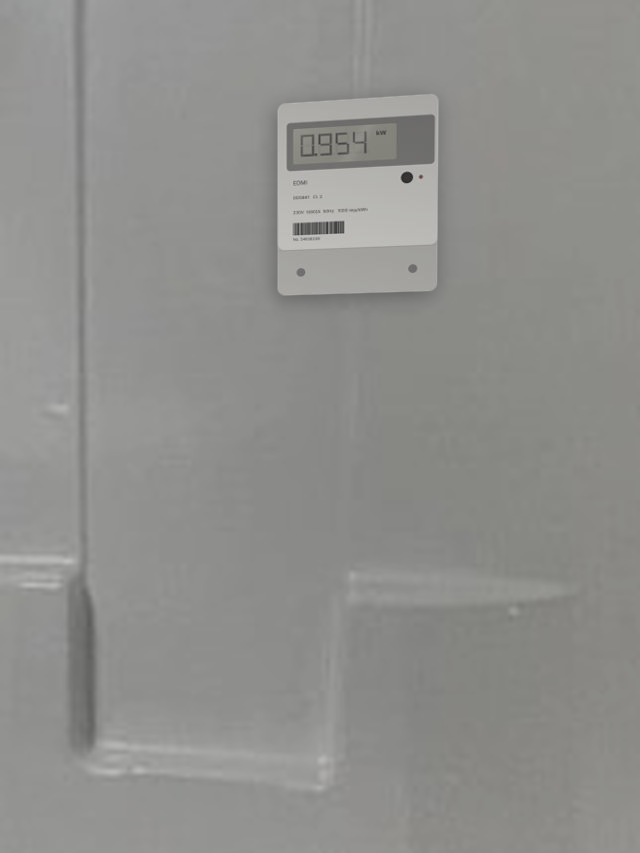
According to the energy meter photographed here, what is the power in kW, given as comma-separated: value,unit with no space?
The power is 0.954,kW
